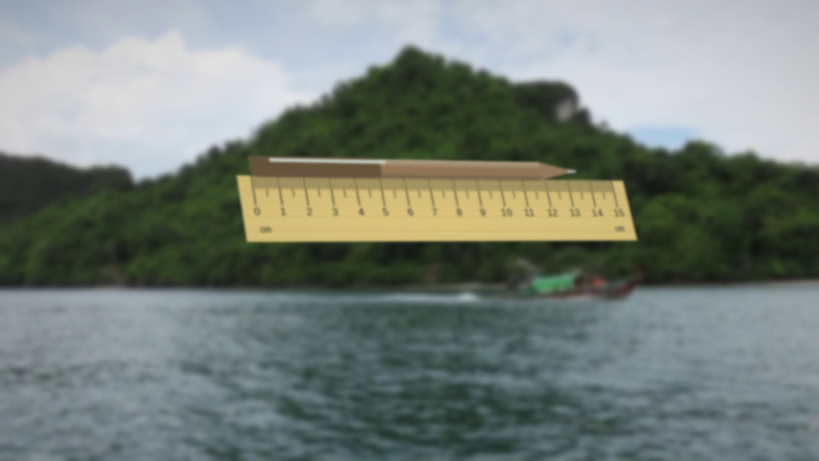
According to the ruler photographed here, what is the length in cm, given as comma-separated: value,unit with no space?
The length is 13.5,cm
